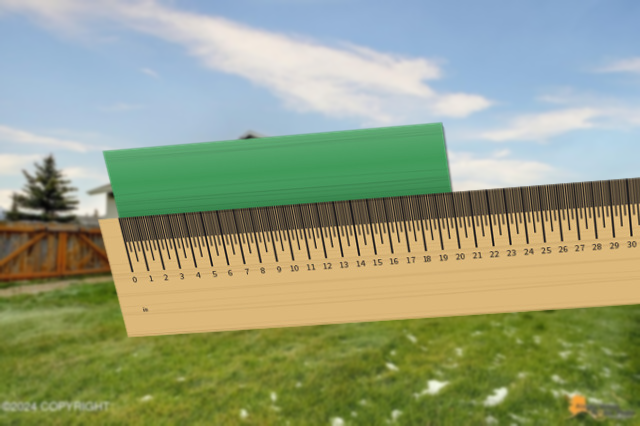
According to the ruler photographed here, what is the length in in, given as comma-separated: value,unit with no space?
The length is 20,in
